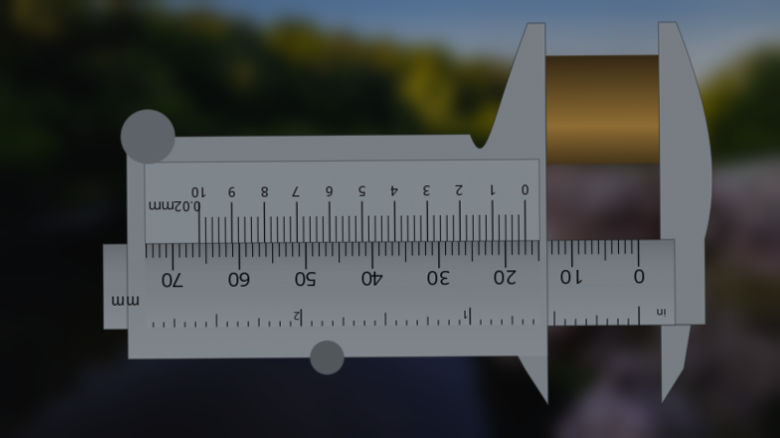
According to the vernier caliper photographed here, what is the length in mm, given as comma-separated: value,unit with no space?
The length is 17.0,mm
